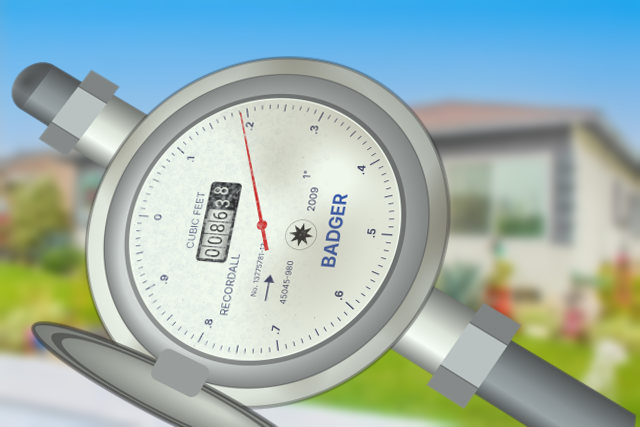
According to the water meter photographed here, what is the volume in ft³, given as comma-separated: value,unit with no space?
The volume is 8638.19,ft³
